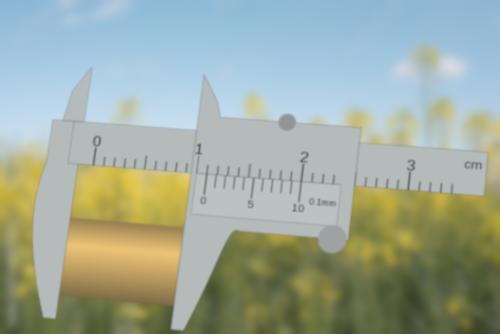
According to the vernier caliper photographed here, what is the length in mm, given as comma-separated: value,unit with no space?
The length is 11.0,mm
